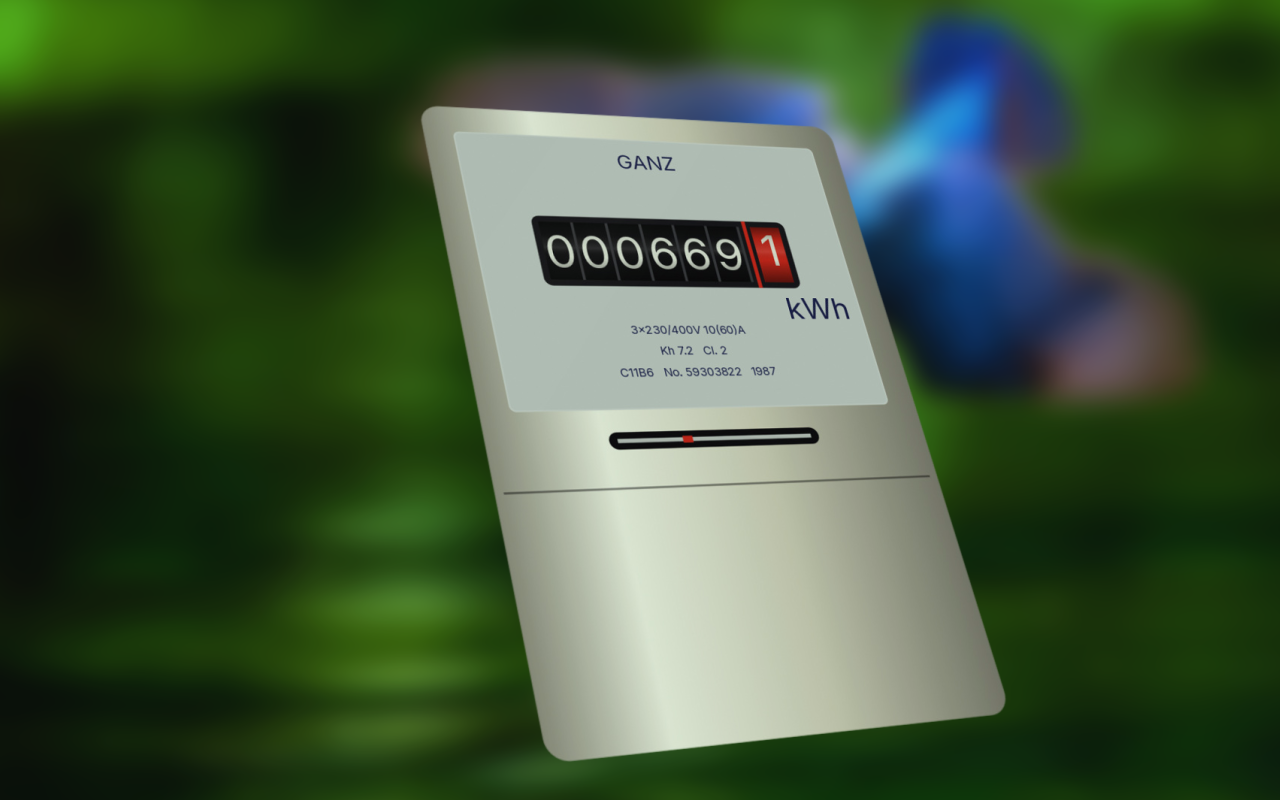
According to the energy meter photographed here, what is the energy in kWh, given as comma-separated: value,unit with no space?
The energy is 669.1,kWh
